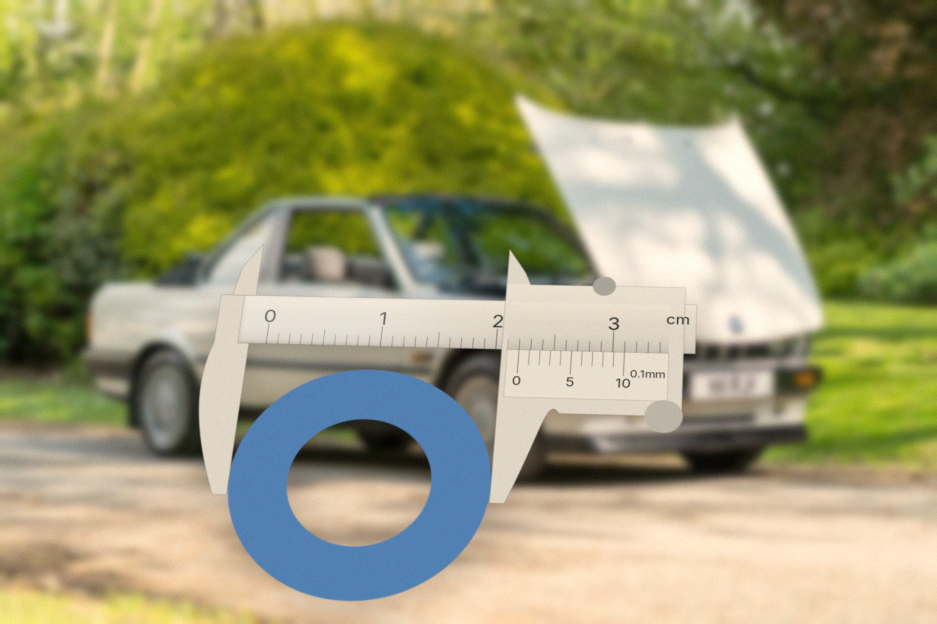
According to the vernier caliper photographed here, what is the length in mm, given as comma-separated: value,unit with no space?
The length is 22.0,mm
